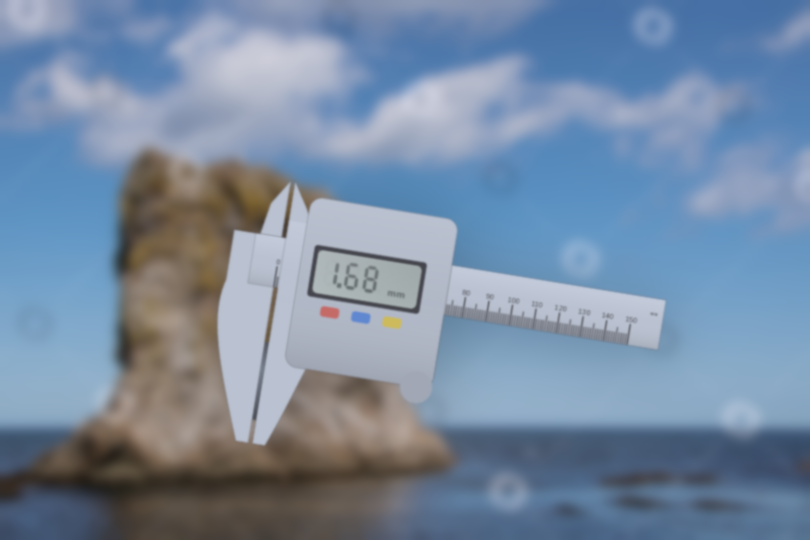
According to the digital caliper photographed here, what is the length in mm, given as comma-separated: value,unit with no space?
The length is 1.68,mm
